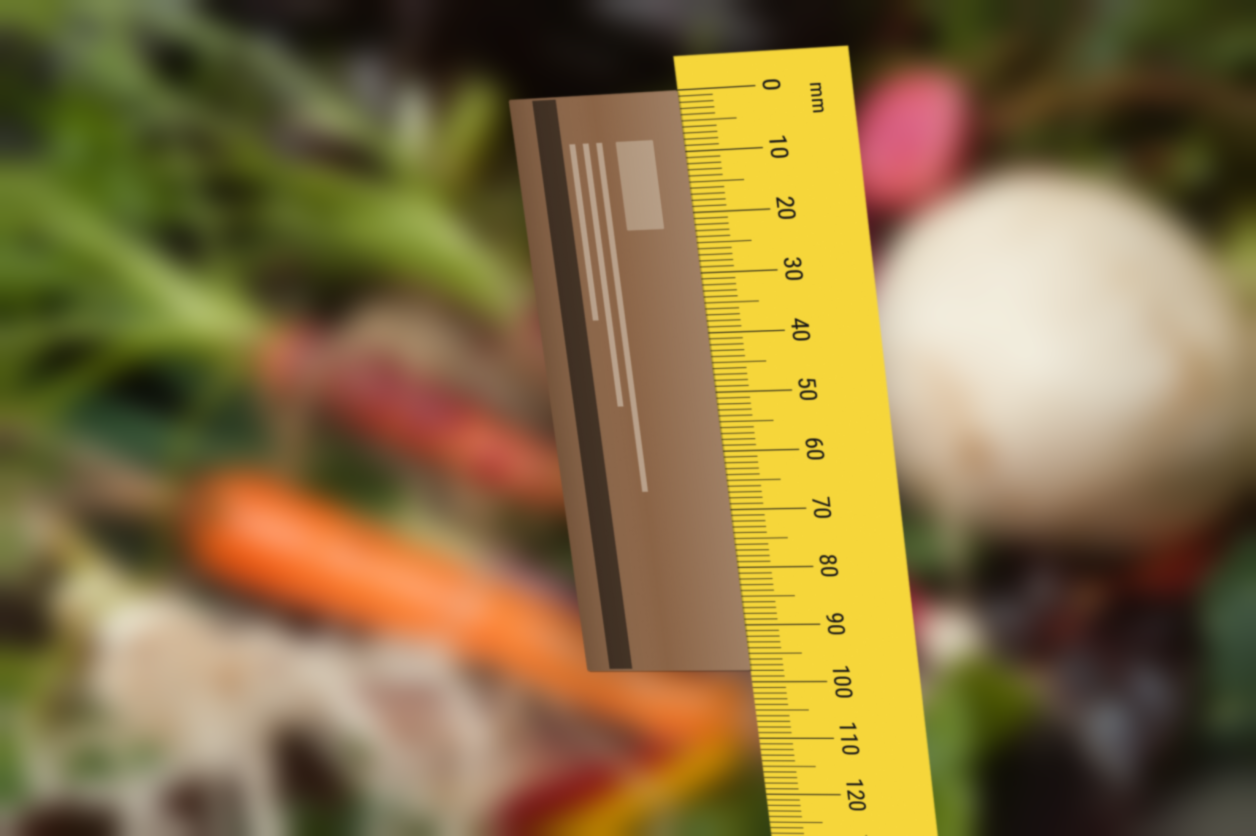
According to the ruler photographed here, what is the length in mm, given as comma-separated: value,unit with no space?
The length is 98,mm
